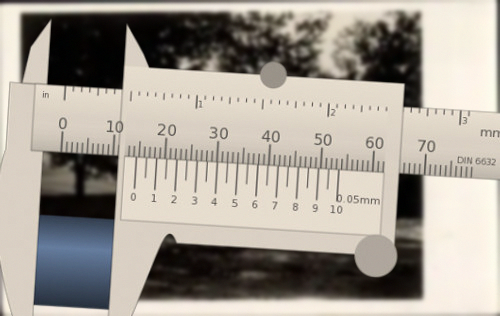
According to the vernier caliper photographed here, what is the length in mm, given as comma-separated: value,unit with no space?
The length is 14.5,mm
